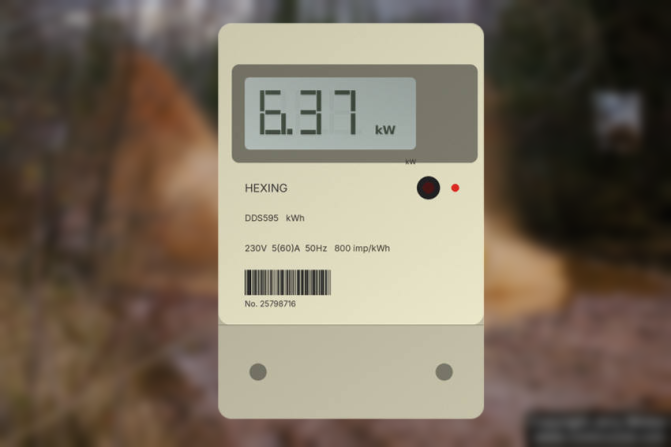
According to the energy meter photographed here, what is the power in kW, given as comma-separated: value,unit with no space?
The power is 6.37,kW
